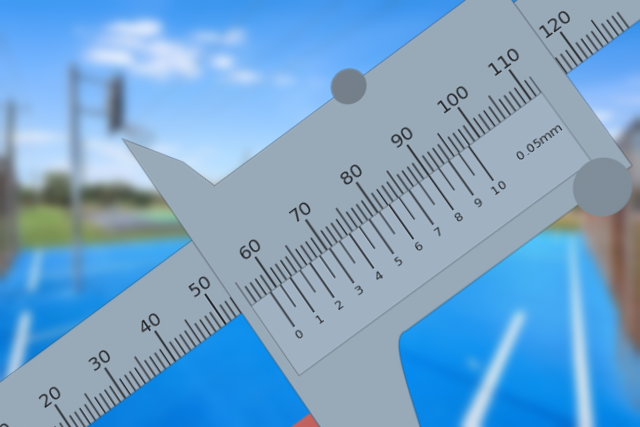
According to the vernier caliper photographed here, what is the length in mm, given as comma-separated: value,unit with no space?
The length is 58.8,mm
